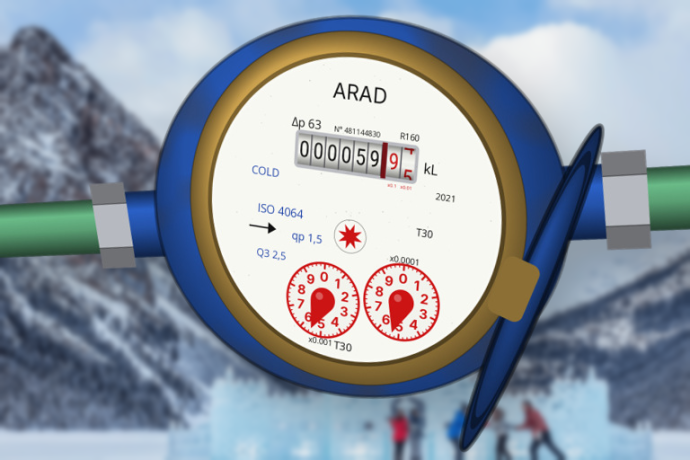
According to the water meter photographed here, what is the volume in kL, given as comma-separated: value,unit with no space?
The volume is 59.9455,kL
